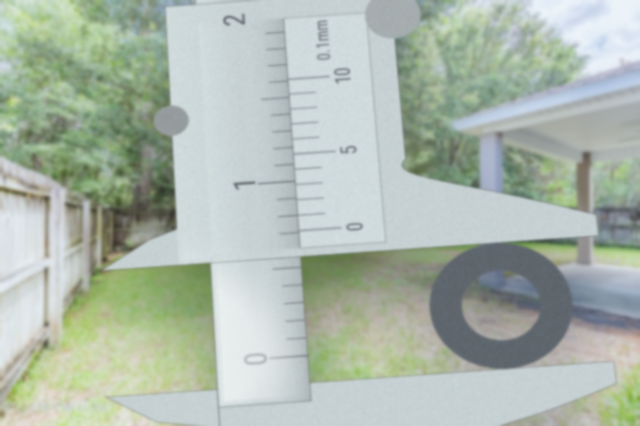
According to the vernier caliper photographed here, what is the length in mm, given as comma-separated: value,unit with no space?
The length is 7.1,mm
